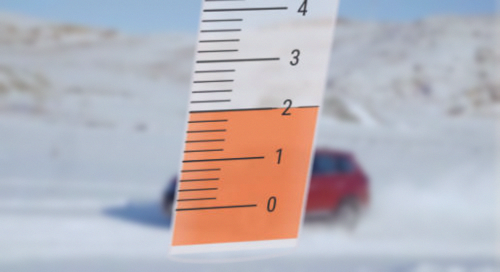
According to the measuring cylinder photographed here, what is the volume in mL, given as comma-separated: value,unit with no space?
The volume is 2,mL
